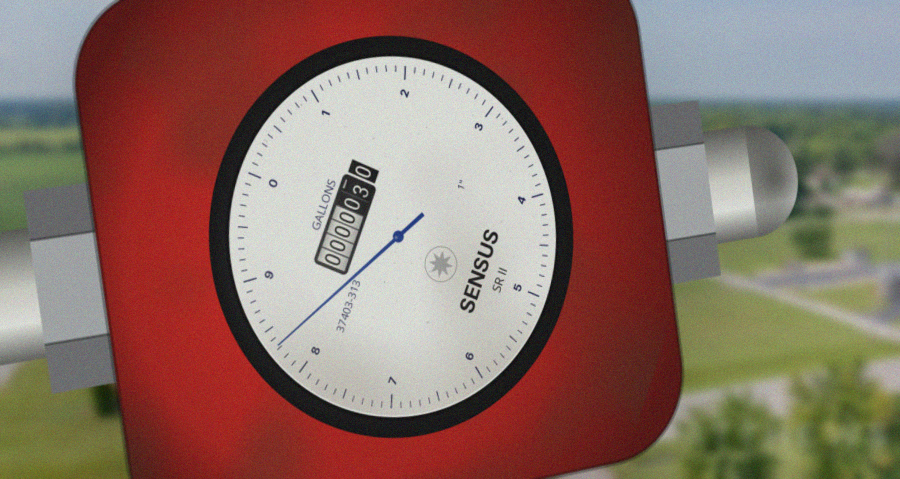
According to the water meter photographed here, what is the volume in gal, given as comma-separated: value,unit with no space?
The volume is 28.3,gal
